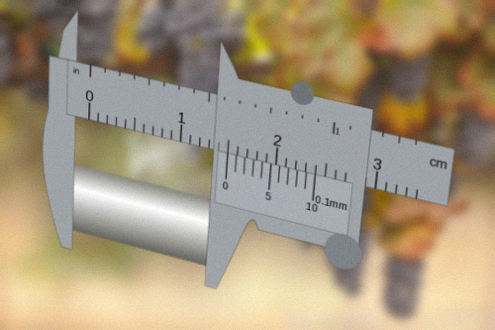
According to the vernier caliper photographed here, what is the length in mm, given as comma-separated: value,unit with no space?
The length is 15.0,mm
